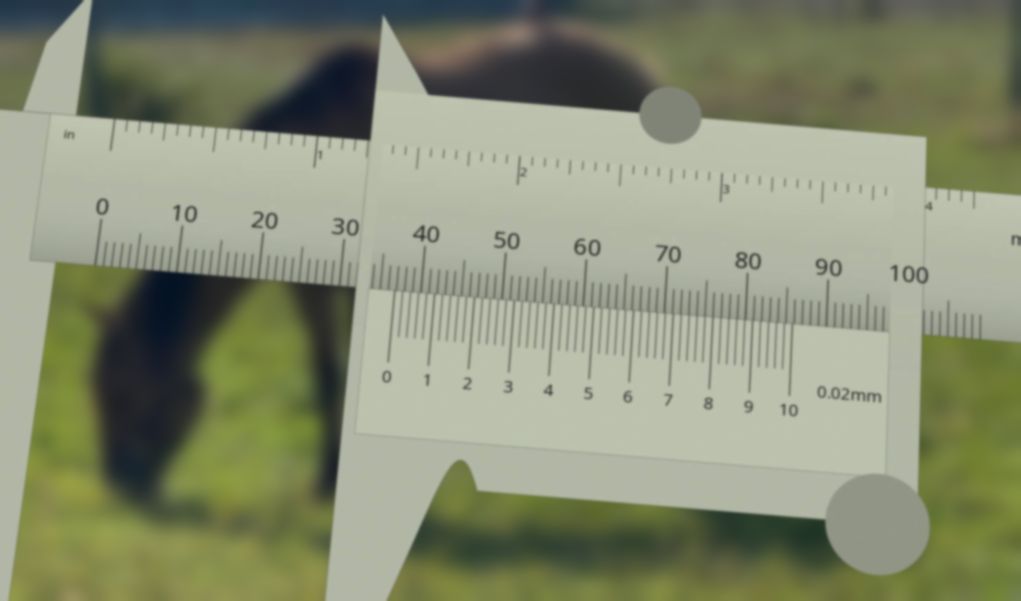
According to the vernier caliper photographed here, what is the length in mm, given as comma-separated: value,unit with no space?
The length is 36.8,mm
